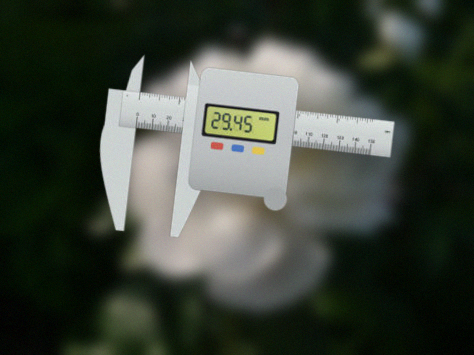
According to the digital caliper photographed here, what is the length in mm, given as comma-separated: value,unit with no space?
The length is 29.45,mm
